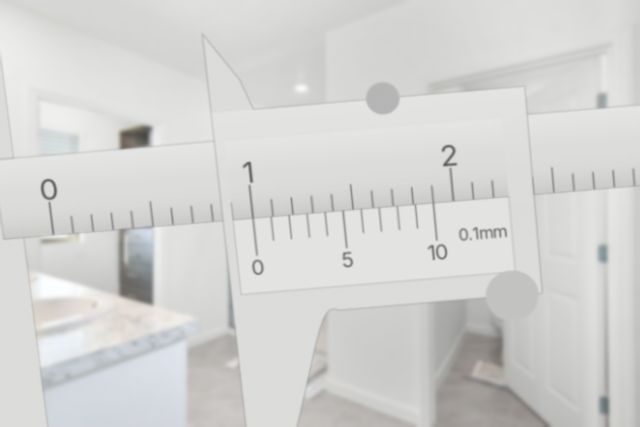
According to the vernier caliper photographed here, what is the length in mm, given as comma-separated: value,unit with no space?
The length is 10.0,mm
